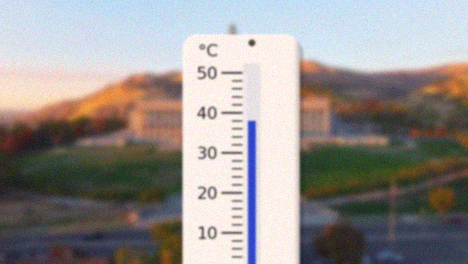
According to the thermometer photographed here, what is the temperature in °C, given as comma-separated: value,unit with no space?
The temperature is 38,°C
